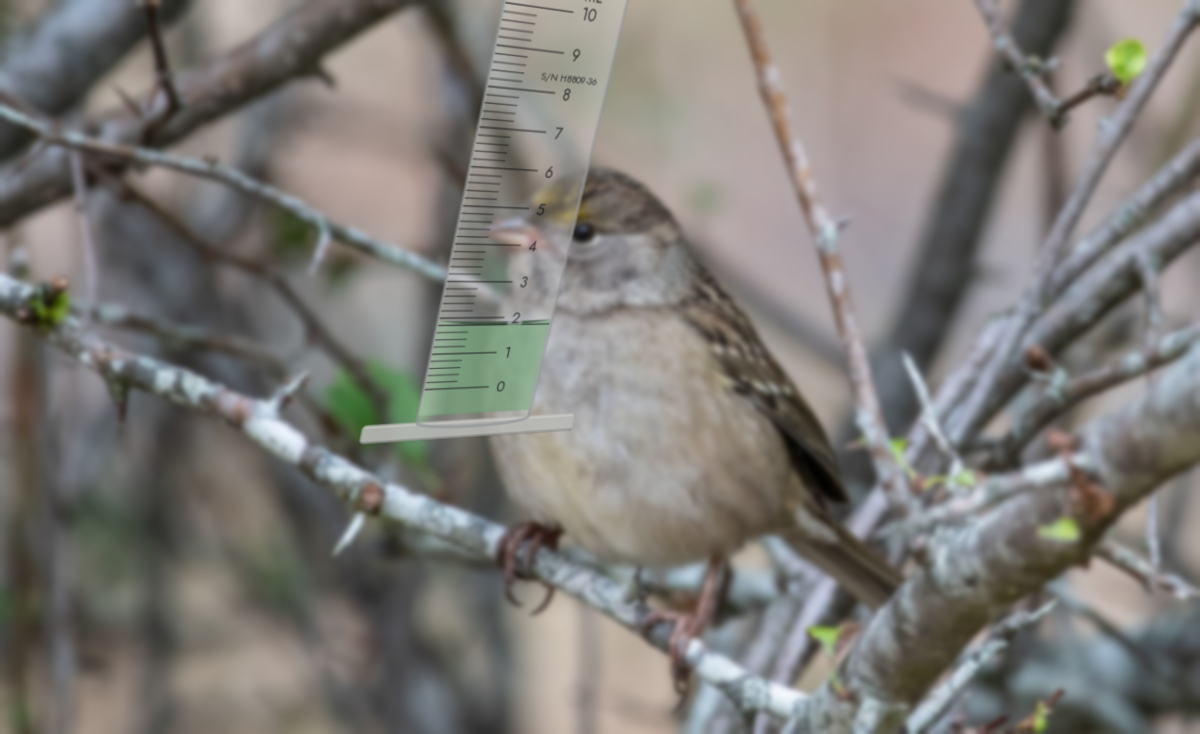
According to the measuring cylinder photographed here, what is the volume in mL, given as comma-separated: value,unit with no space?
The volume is 1.8,mL
